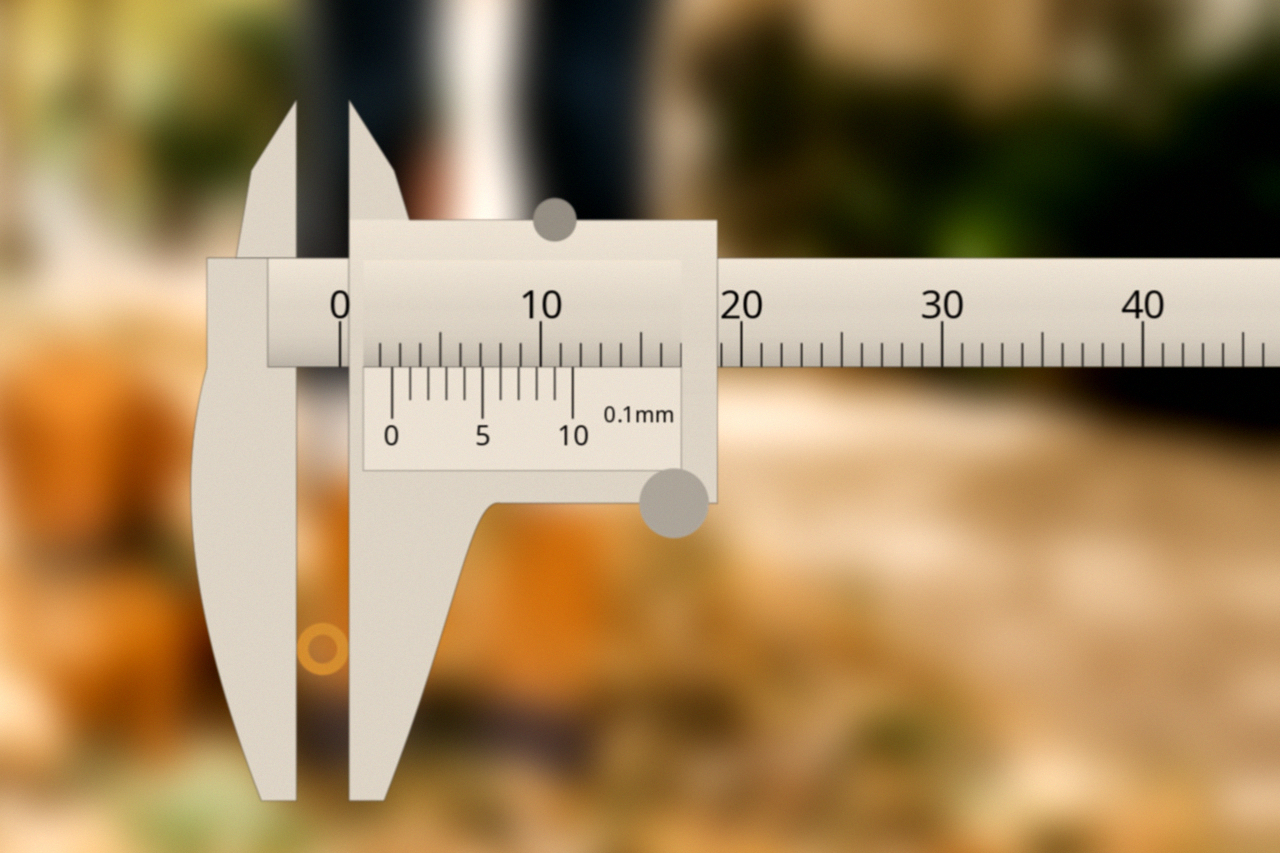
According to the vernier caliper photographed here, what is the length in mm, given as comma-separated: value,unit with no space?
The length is 2.6,mm
